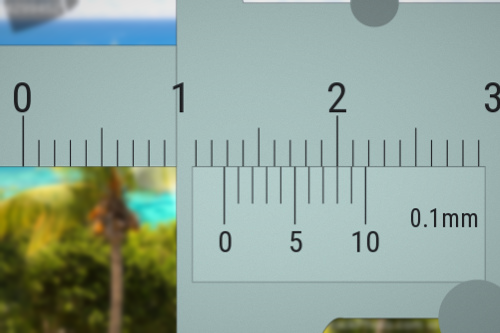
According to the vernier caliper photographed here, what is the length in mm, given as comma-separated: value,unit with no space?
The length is 12.8,mm
